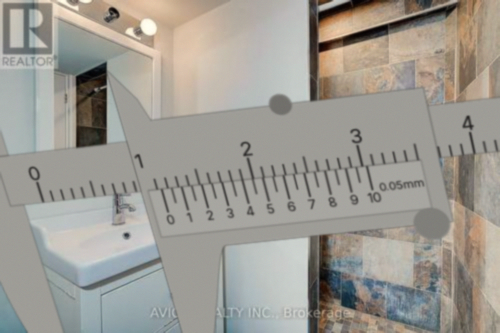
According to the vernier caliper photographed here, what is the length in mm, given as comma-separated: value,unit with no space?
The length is 11.4,mm
